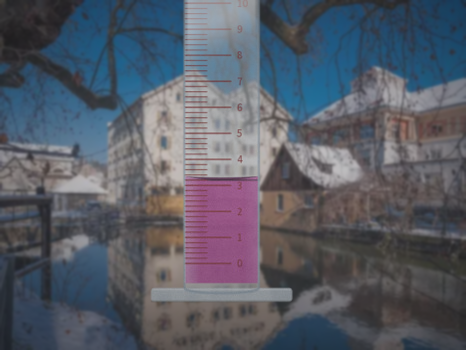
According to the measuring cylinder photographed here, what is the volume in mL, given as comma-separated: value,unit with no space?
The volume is 3.2,mL
